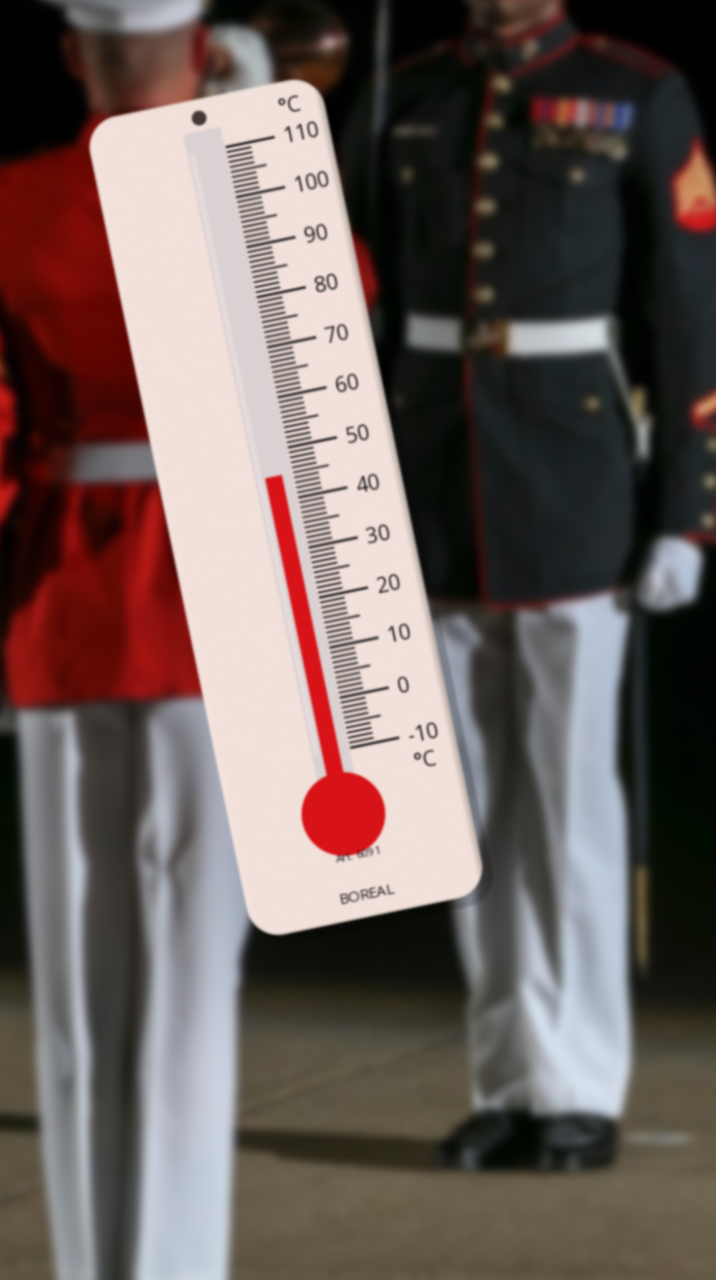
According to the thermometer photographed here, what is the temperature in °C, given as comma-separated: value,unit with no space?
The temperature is 45,°C
